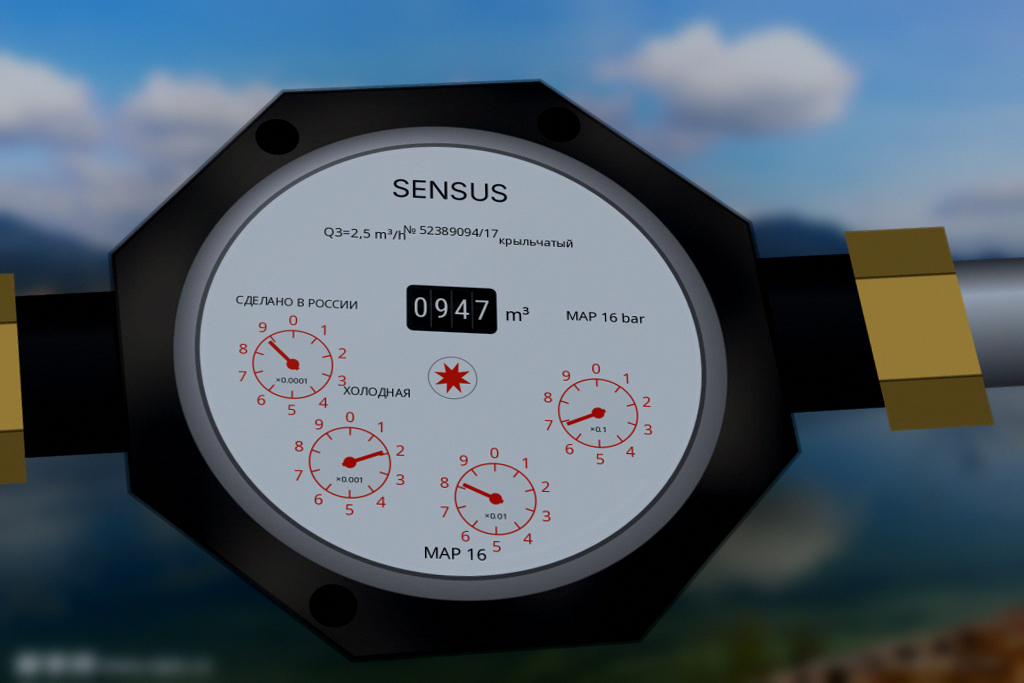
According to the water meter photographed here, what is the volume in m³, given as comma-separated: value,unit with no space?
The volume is 947.6818,m³
